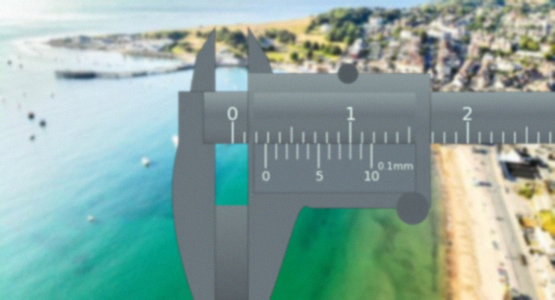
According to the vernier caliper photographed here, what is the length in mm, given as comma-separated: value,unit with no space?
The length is 2.8,mm
